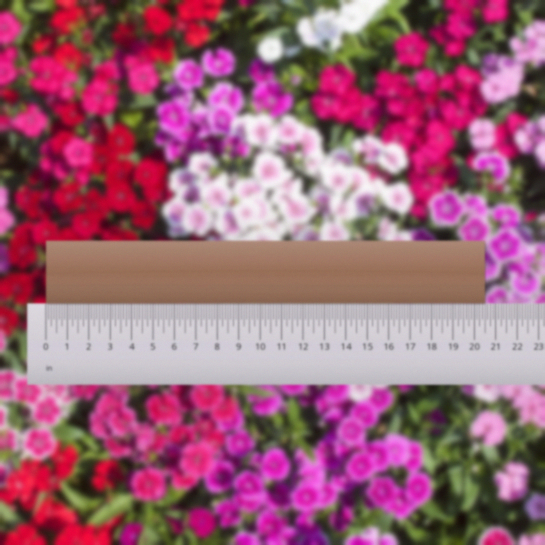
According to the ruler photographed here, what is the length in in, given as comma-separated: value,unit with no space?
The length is 20.5,in
